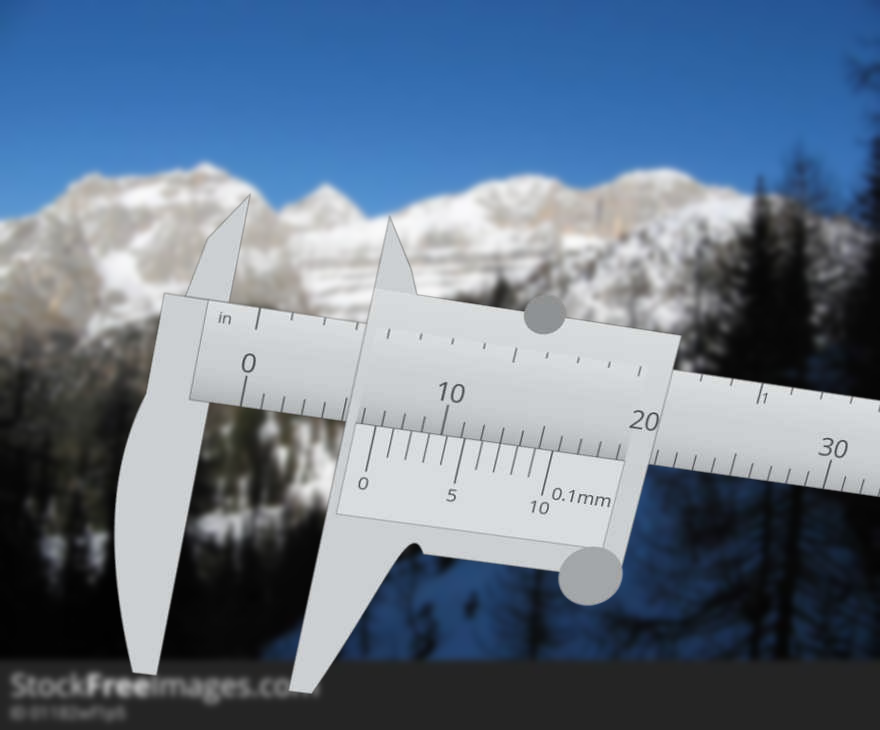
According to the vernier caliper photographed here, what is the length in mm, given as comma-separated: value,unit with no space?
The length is 6.7,mm
